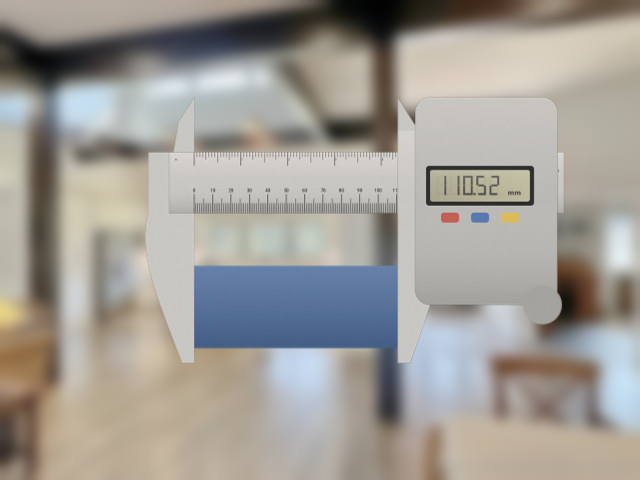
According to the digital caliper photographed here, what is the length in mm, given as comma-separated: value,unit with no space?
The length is 110.52,mm
